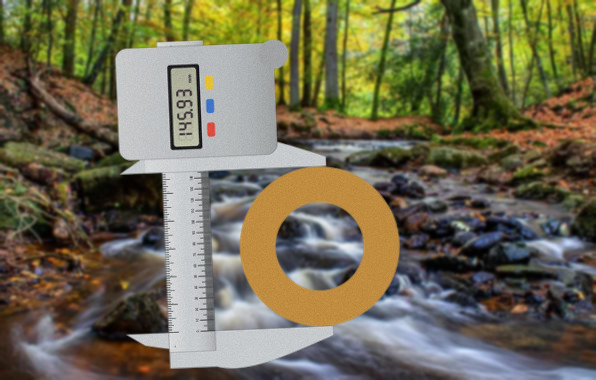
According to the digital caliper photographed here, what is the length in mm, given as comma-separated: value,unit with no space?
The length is 145.93,mm
